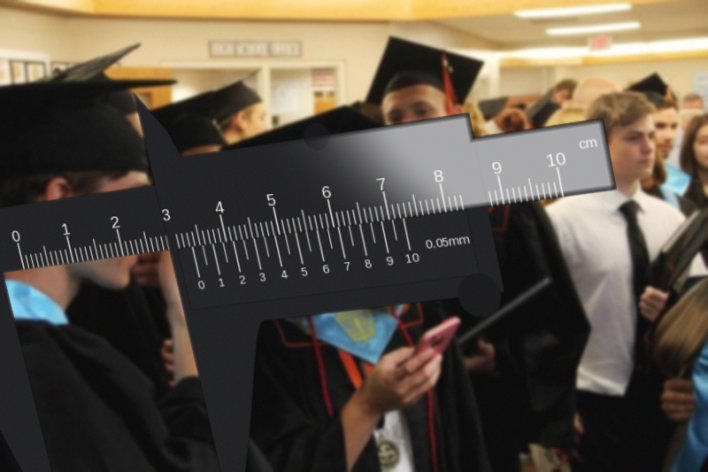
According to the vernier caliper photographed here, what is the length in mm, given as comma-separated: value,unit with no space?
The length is 33.5,mm
